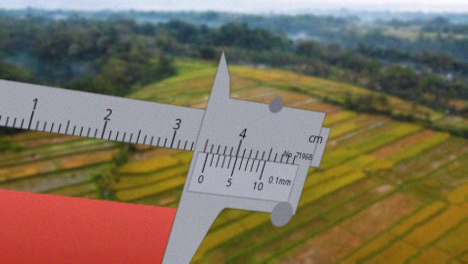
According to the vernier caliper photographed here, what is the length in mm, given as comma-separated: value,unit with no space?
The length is 35.6,mm
